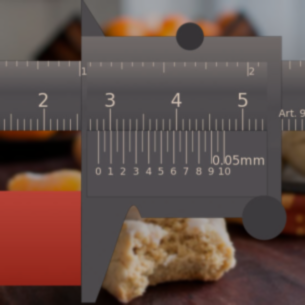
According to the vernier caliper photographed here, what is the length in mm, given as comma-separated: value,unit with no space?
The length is 28.2,mm
